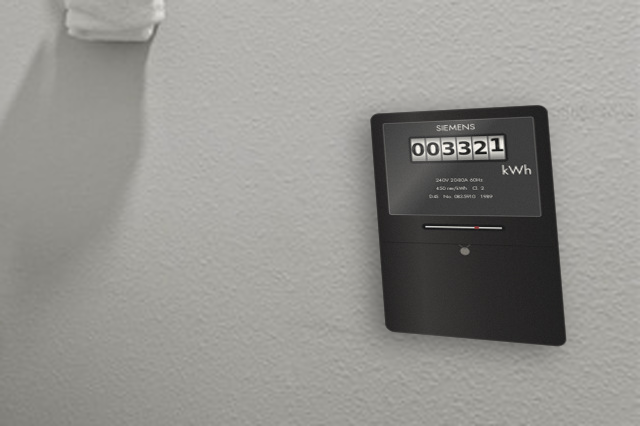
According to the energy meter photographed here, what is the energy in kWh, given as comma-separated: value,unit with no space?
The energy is 3321,kWh
